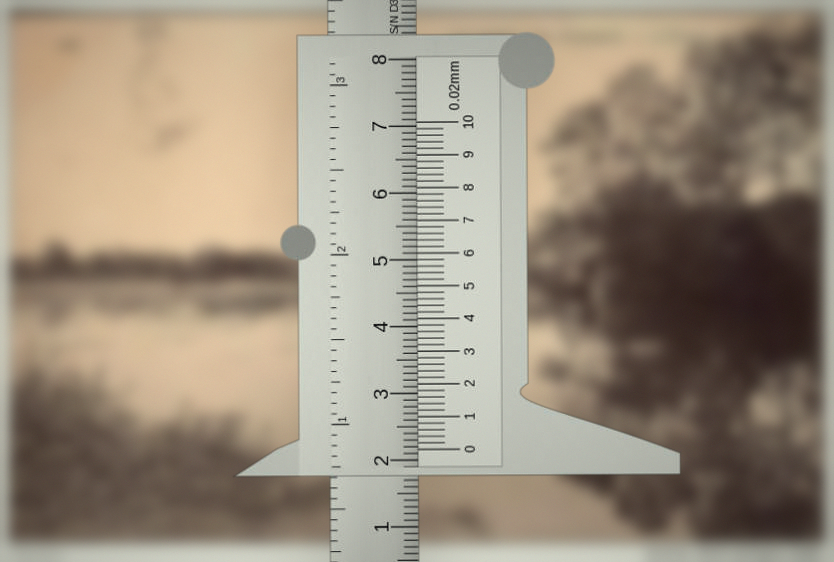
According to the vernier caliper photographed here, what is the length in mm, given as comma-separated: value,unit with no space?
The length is 21.6,mm
